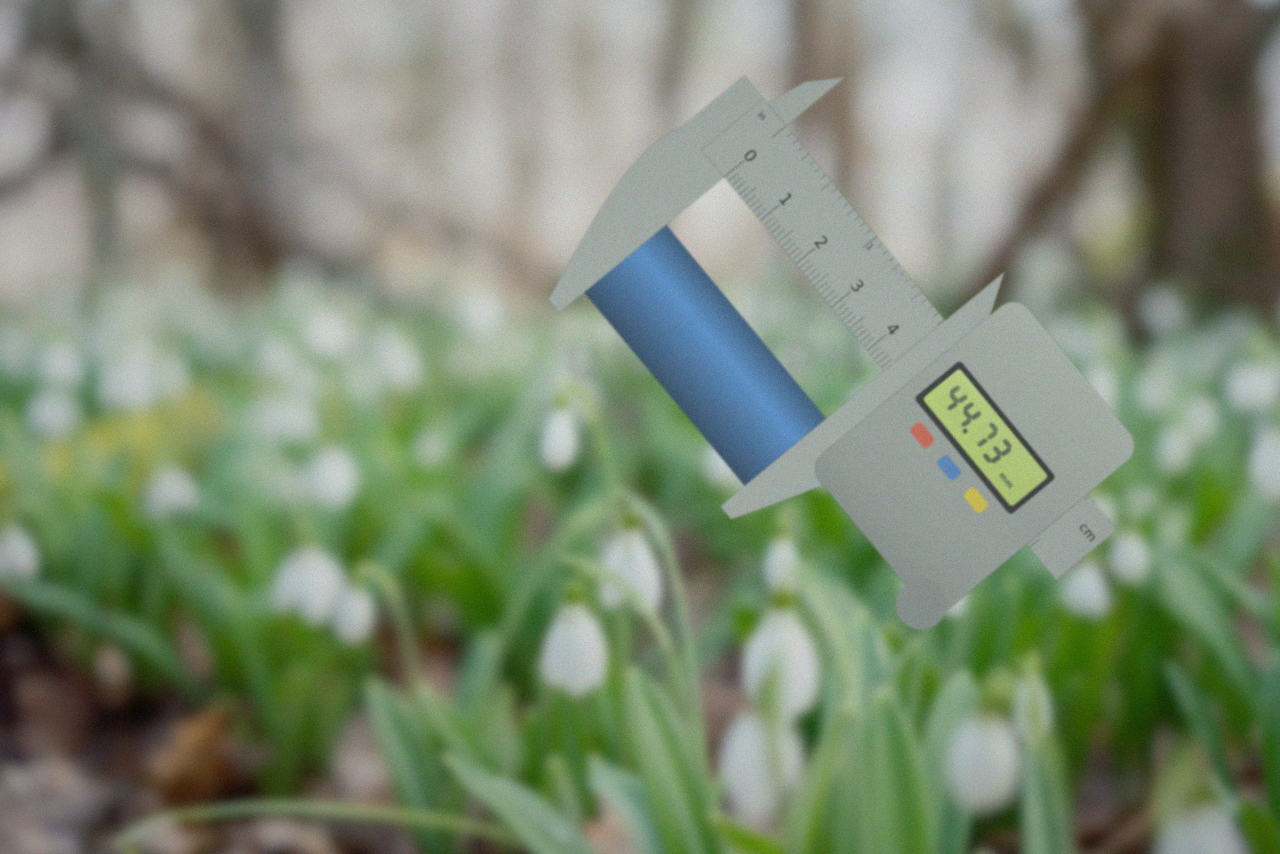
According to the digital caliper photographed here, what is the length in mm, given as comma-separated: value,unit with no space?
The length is 44.73,mm
